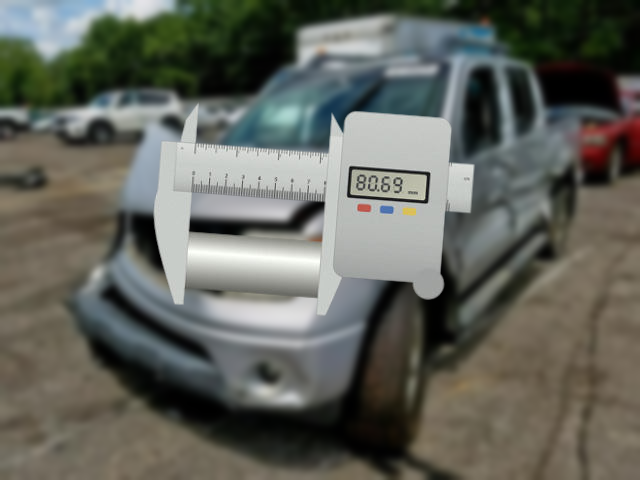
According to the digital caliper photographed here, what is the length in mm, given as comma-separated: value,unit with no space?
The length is 80.69,mm
